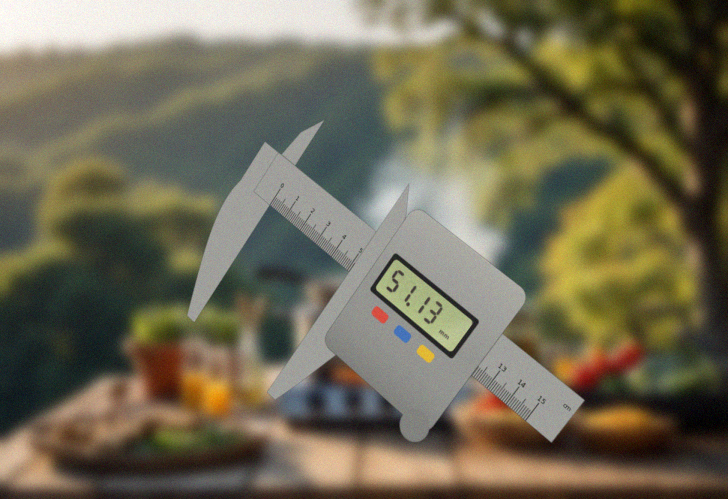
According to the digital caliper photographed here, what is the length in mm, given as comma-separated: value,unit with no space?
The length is 51.13,mm
